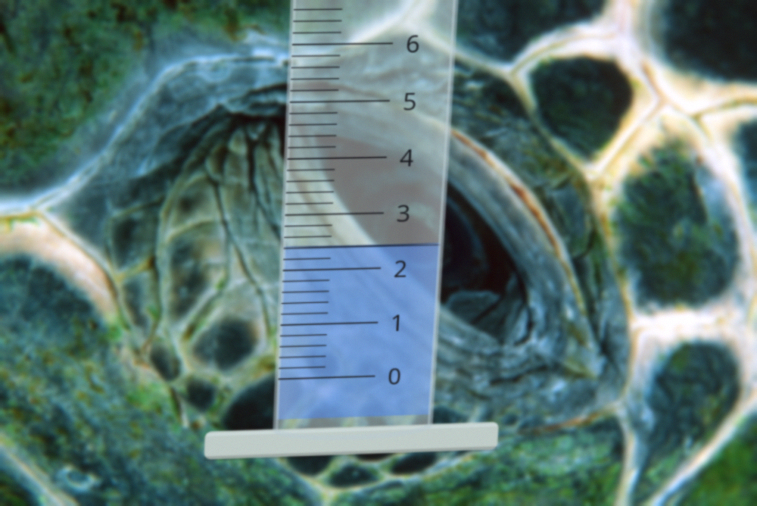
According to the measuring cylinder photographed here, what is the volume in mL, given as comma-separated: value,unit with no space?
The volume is 2.4,mL
